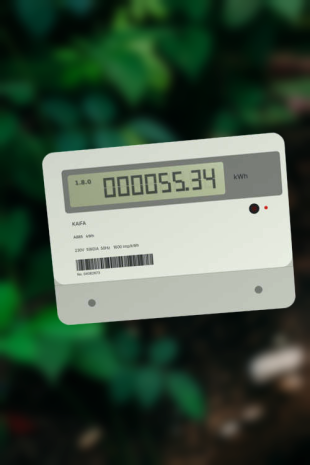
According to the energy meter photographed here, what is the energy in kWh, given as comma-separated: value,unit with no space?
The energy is 55.34,kWh
